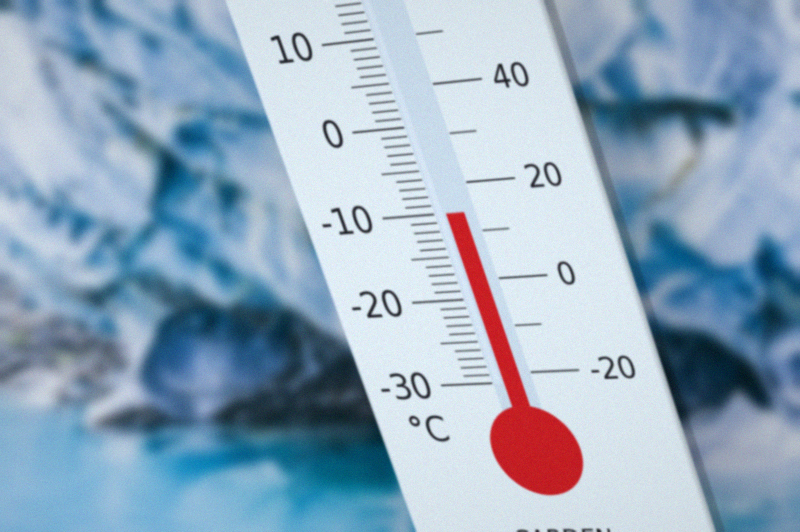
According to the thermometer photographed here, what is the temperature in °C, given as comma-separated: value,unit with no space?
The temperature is -10,°C
